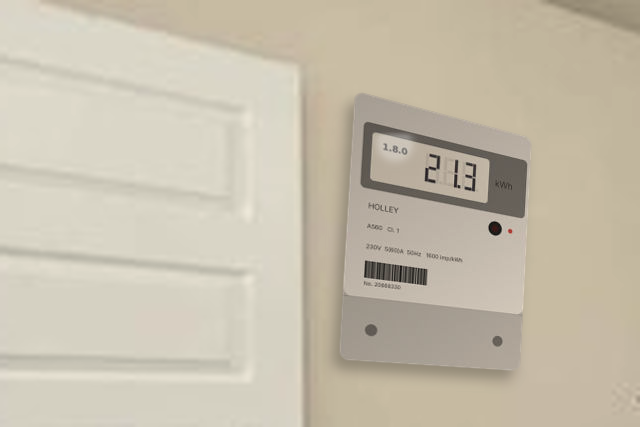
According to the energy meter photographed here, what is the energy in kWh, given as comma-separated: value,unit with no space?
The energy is 21.3,kWh
